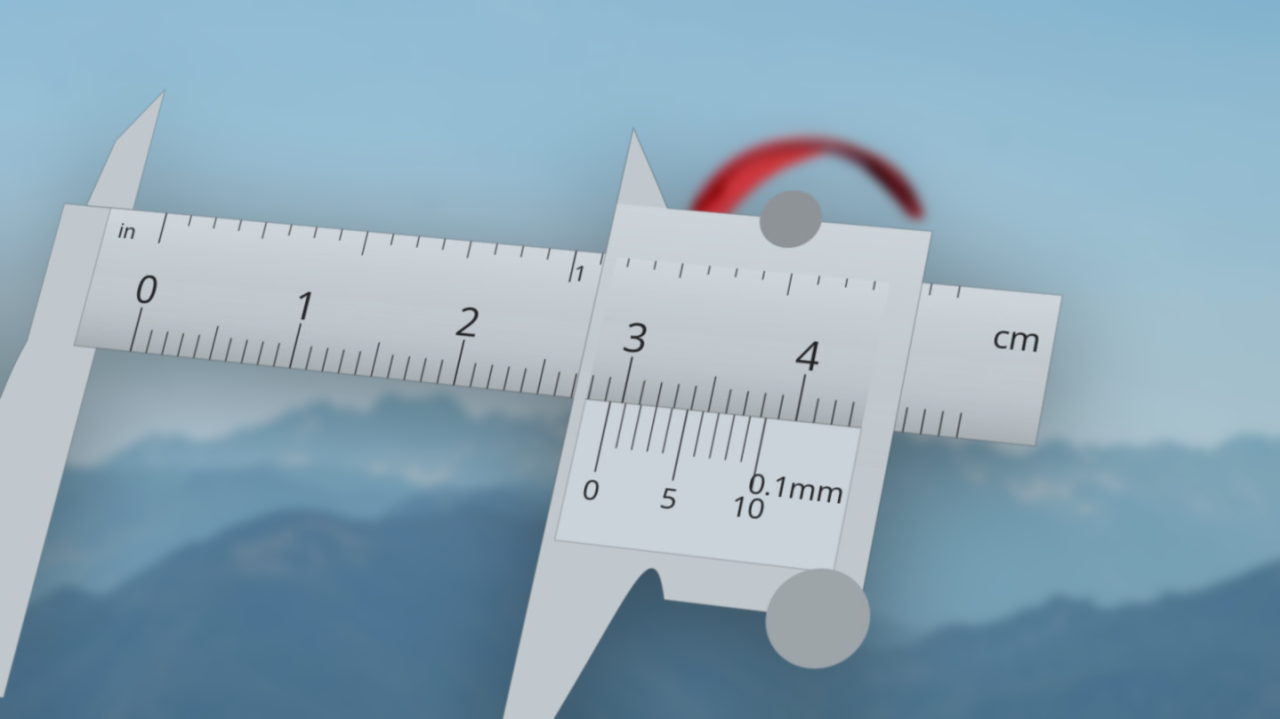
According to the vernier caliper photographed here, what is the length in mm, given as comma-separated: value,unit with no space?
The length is 29.3,mm
